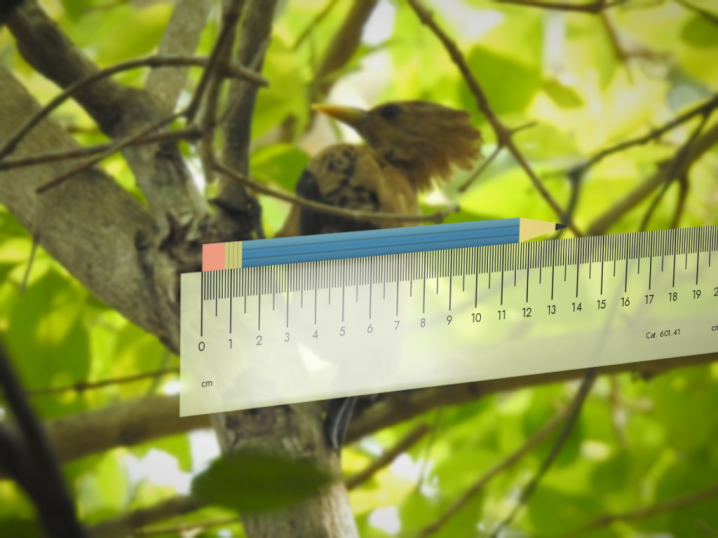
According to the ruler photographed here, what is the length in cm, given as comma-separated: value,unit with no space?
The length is 13.5,cm
